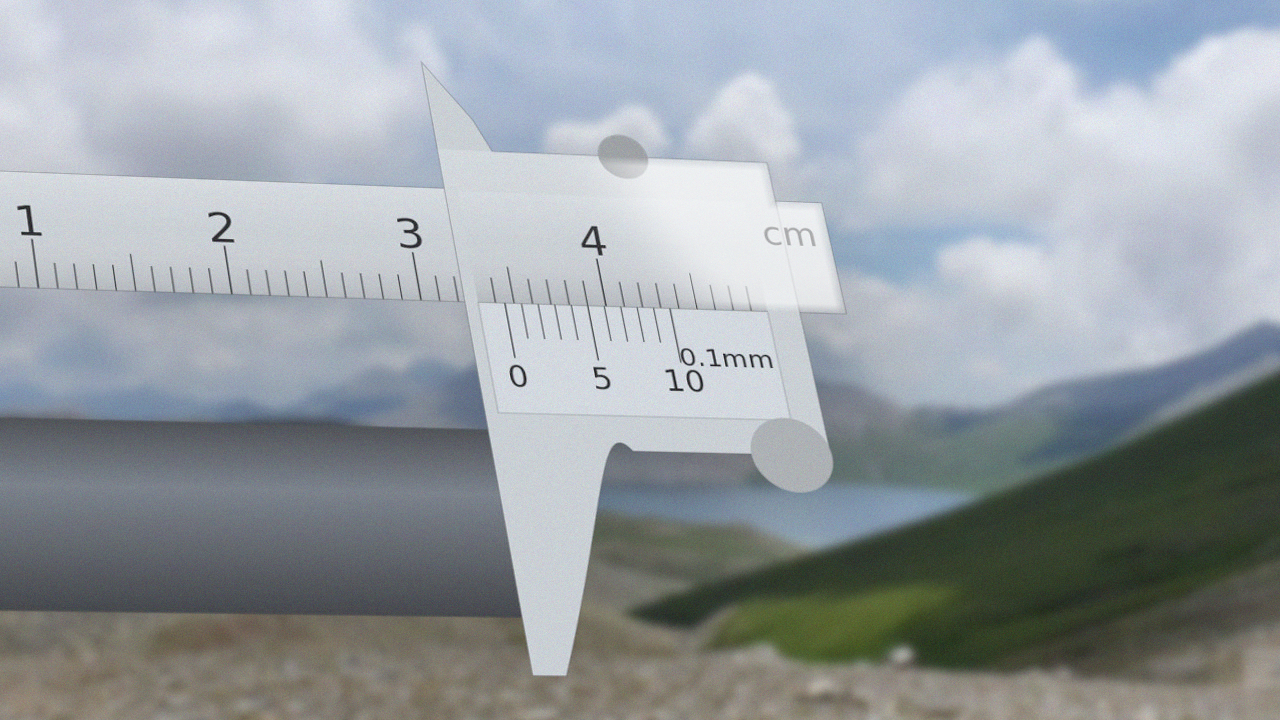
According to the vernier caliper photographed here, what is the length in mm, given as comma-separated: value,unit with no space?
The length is 34.5,mm
